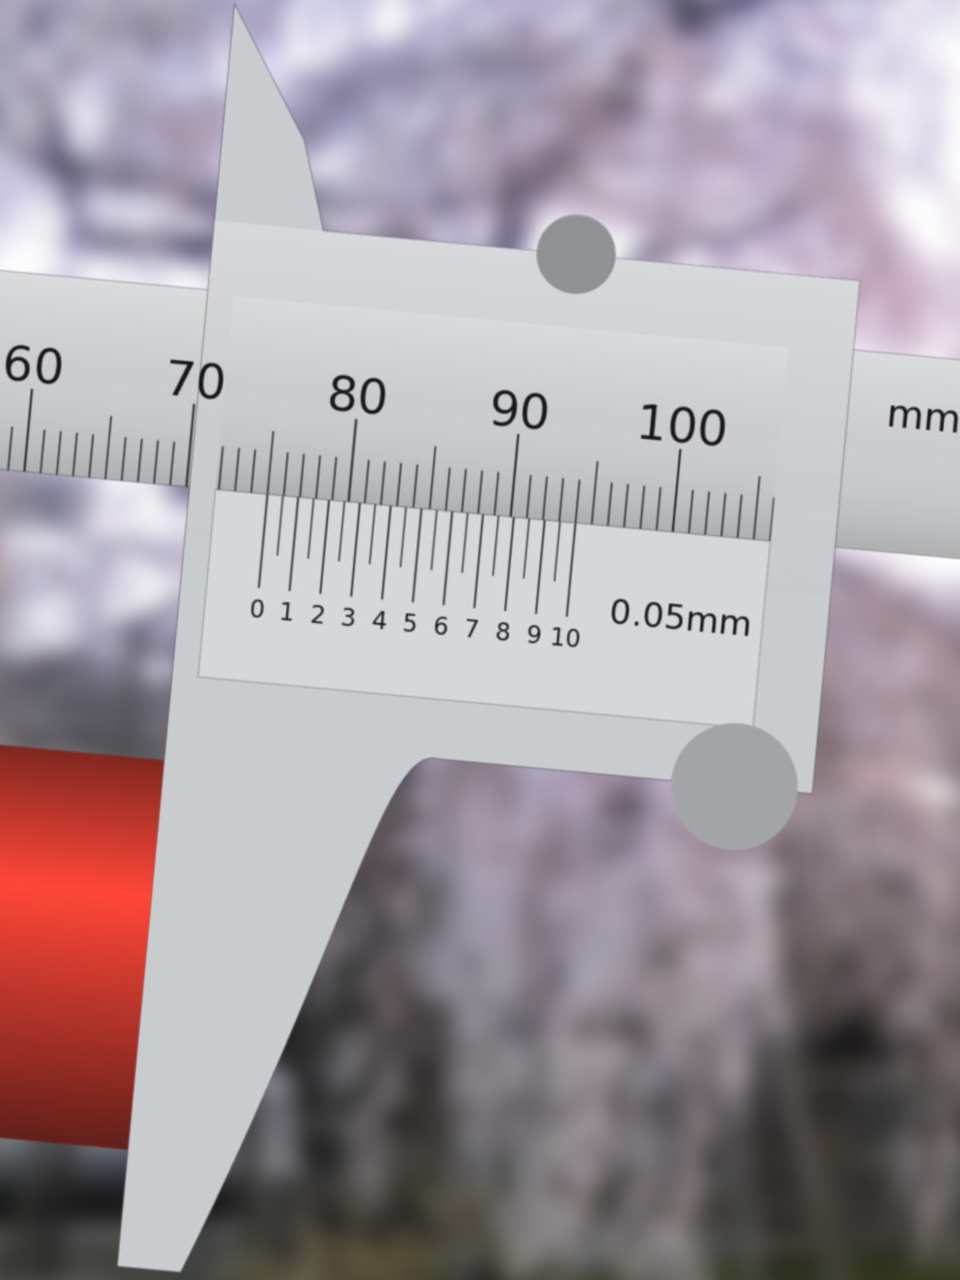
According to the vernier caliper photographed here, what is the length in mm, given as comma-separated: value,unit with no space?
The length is 75.0,mm
